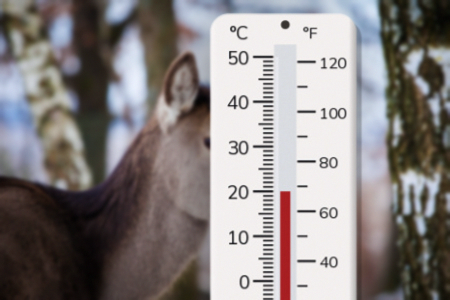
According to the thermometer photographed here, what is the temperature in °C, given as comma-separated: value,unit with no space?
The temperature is 20,°C
